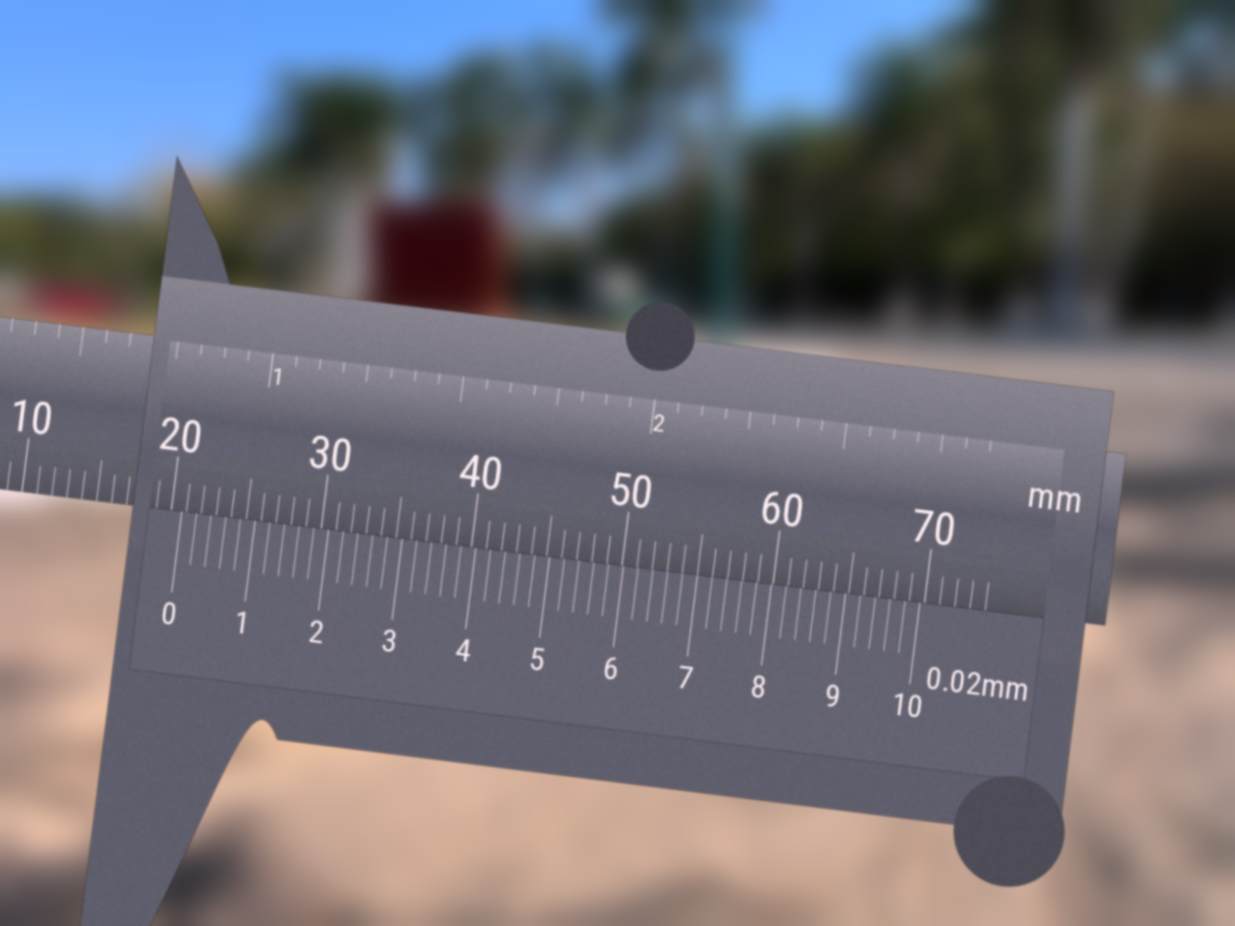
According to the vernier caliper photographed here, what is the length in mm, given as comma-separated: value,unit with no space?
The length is 20.7,mm
